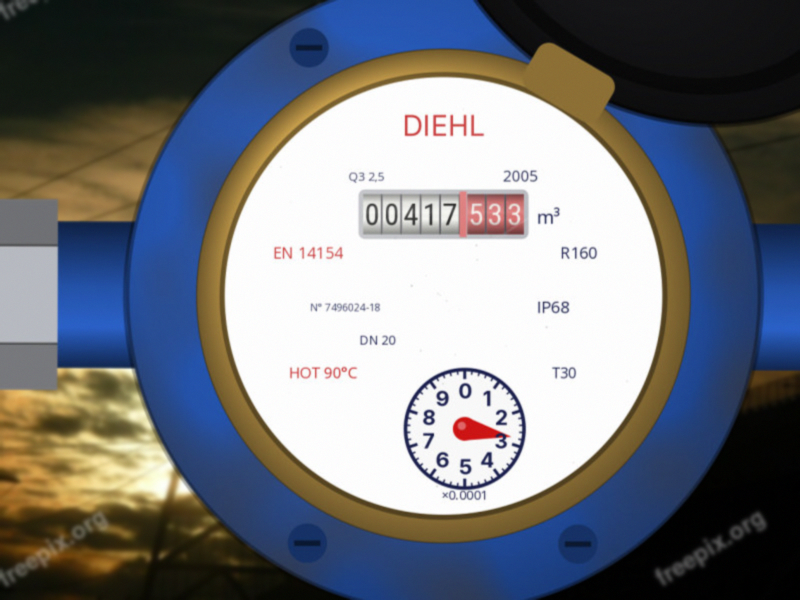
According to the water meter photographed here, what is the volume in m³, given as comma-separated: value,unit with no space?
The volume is 417.5332,m³
